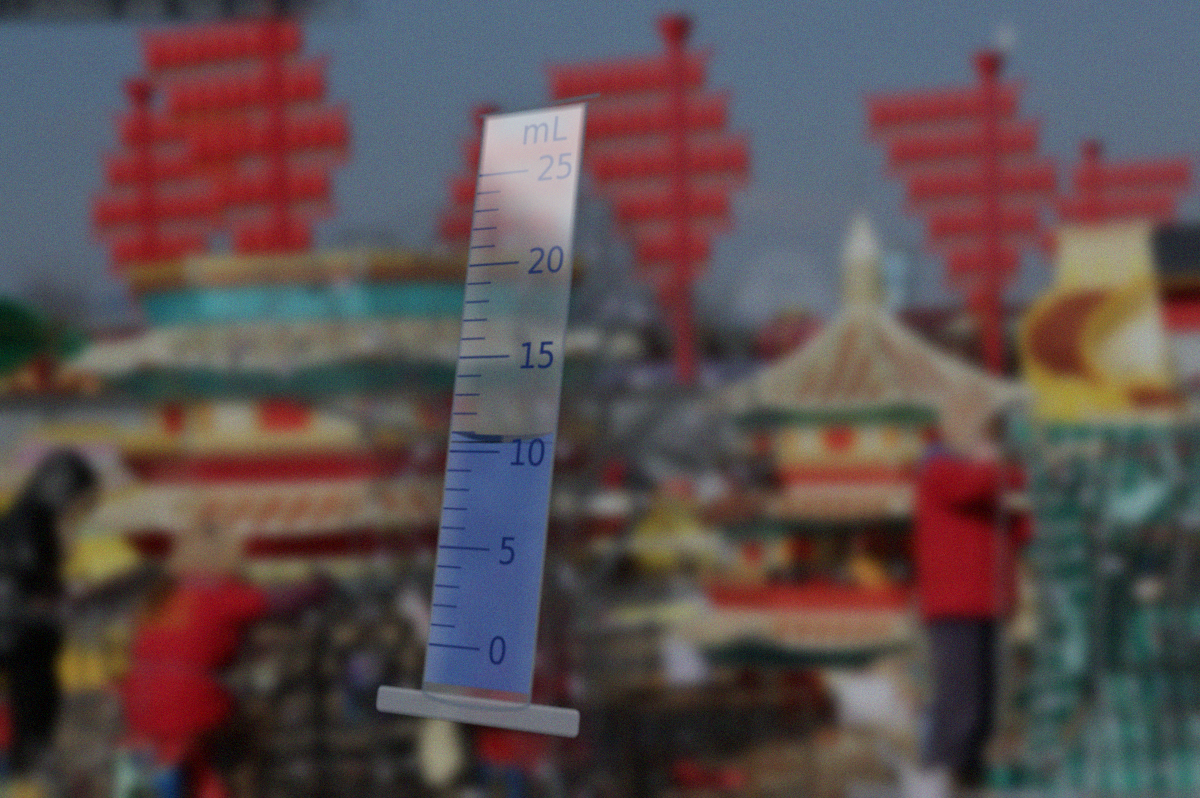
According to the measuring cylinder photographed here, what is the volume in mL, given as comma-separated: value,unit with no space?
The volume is 10.5,mL
